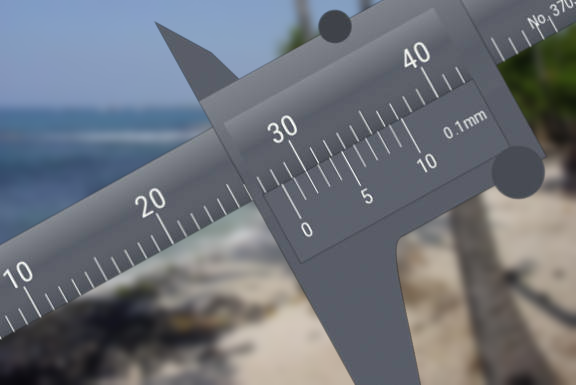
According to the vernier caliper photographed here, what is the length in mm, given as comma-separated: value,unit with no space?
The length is 28.2,mm
